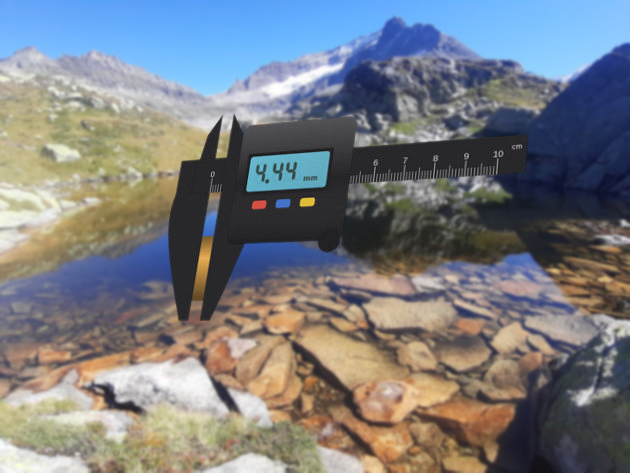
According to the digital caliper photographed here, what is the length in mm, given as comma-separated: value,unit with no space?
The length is 4.44,mm
